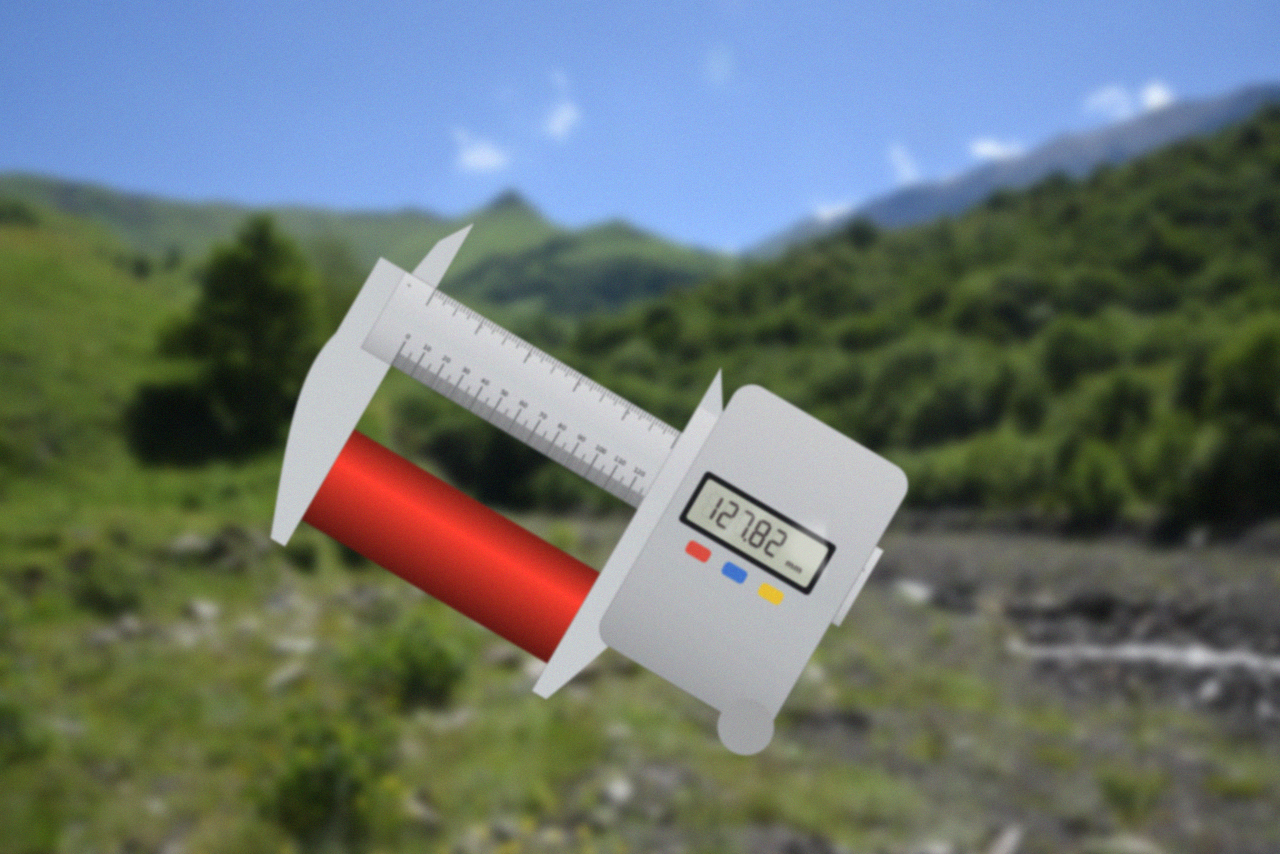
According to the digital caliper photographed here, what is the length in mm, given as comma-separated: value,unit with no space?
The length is 127.82,mm
